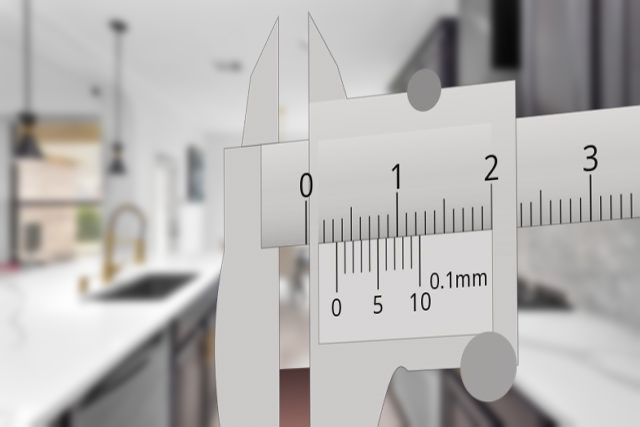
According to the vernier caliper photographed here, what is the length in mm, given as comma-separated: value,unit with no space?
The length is 3.4,mm
